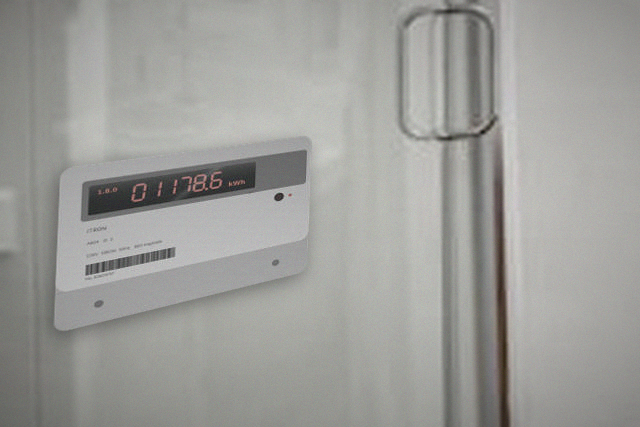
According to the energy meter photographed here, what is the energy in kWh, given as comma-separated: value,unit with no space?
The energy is 1178.6,kWh
